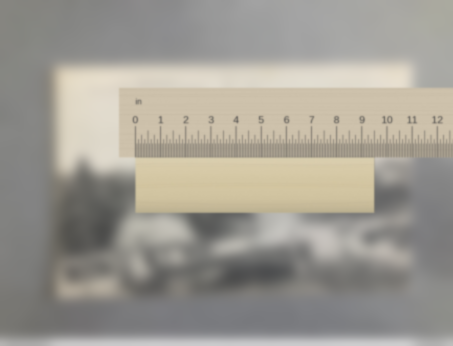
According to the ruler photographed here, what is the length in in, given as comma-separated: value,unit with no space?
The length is 9.5,in
